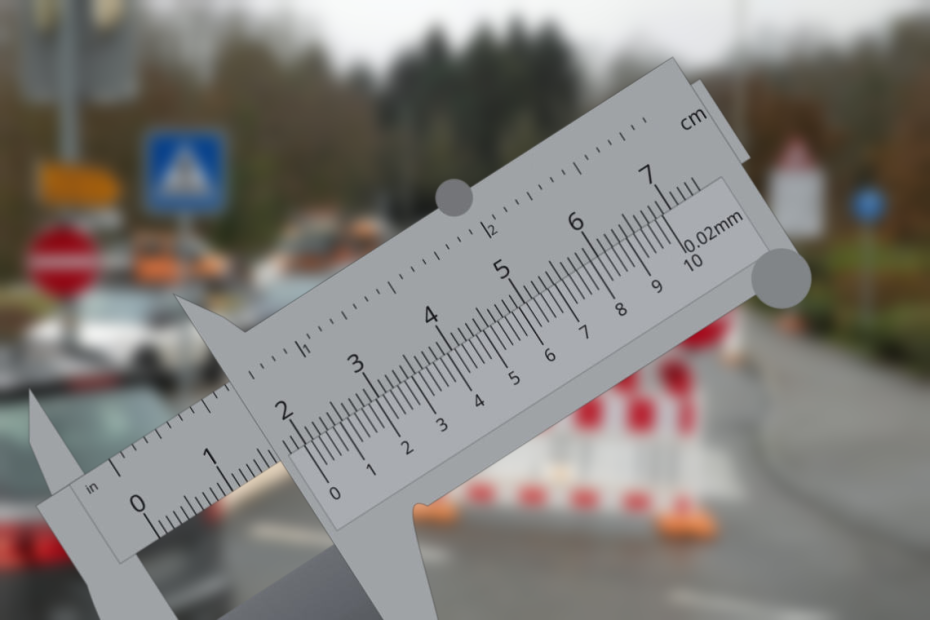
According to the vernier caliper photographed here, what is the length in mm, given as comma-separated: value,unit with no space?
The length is 19.8,mm
